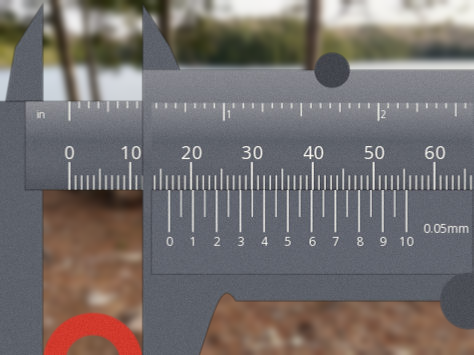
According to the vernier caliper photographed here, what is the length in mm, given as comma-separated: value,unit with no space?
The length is 16.4,mm
